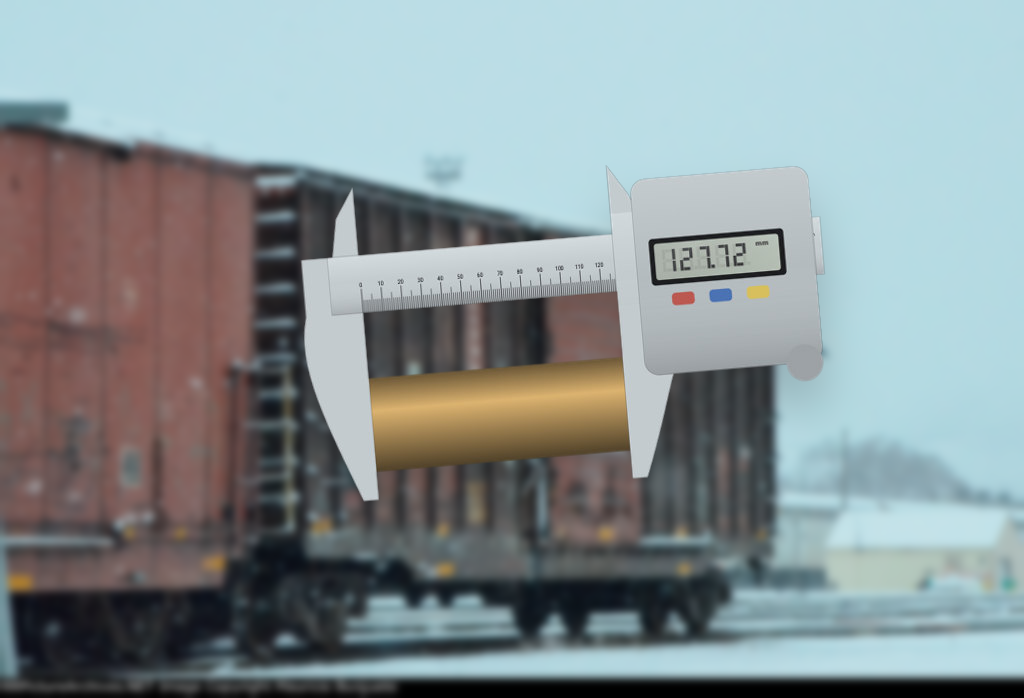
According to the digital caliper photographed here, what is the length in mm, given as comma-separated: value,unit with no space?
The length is 127.72,mm
